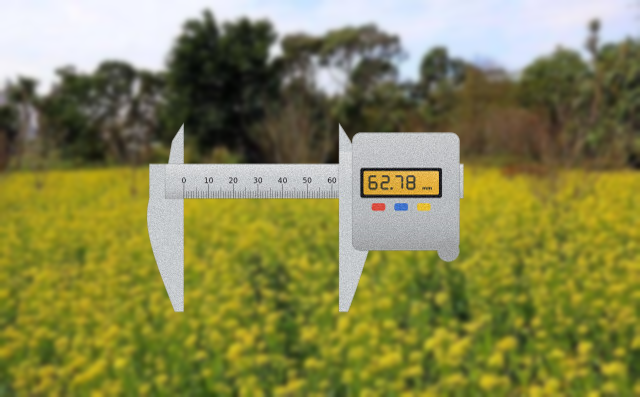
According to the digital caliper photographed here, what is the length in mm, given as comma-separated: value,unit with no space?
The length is 62.78,mm
